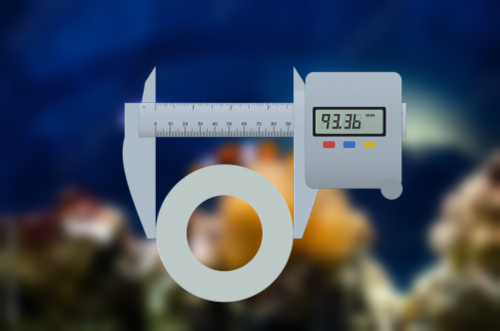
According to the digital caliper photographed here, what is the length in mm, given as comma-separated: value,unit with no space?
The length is 93.36,mm
